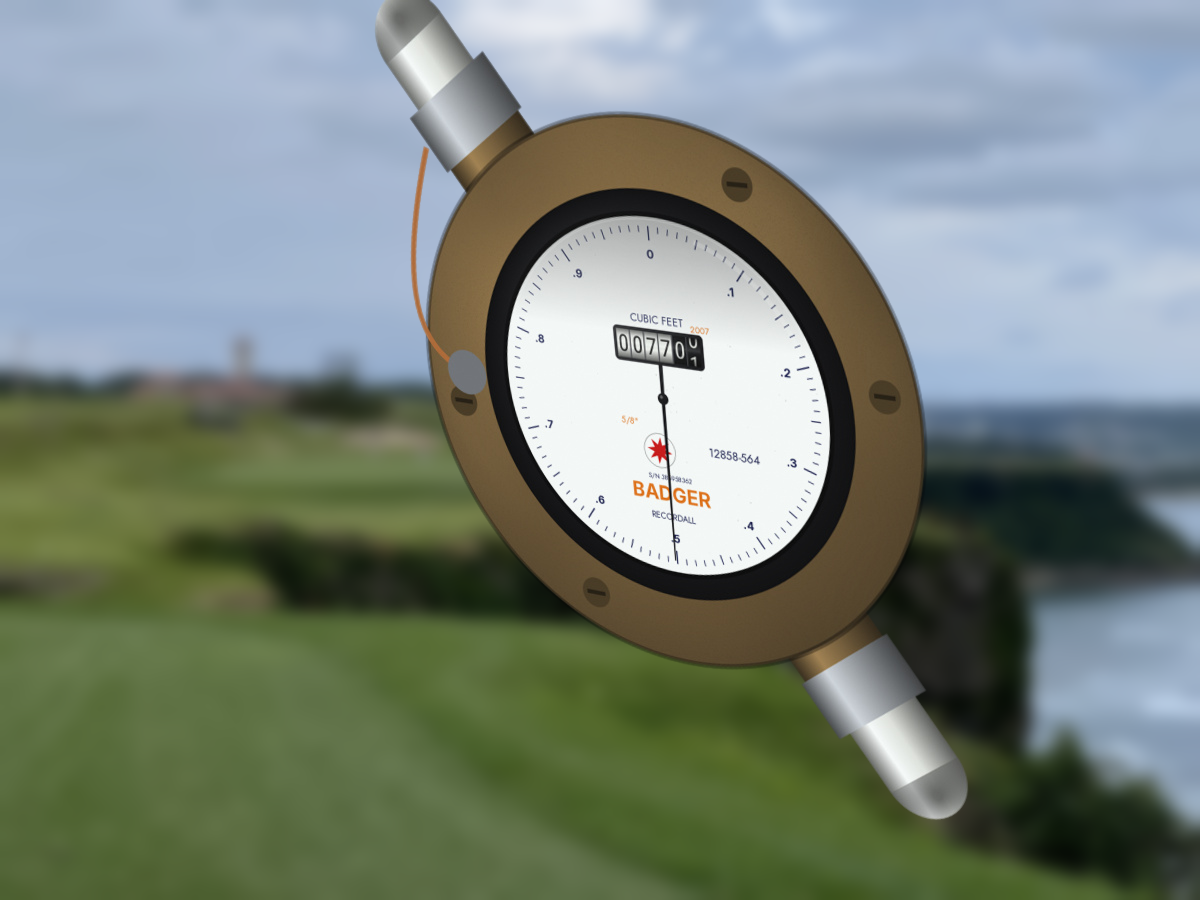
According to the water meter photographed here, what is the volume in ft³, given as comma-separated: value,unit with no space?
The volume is 7700.50,ft³
